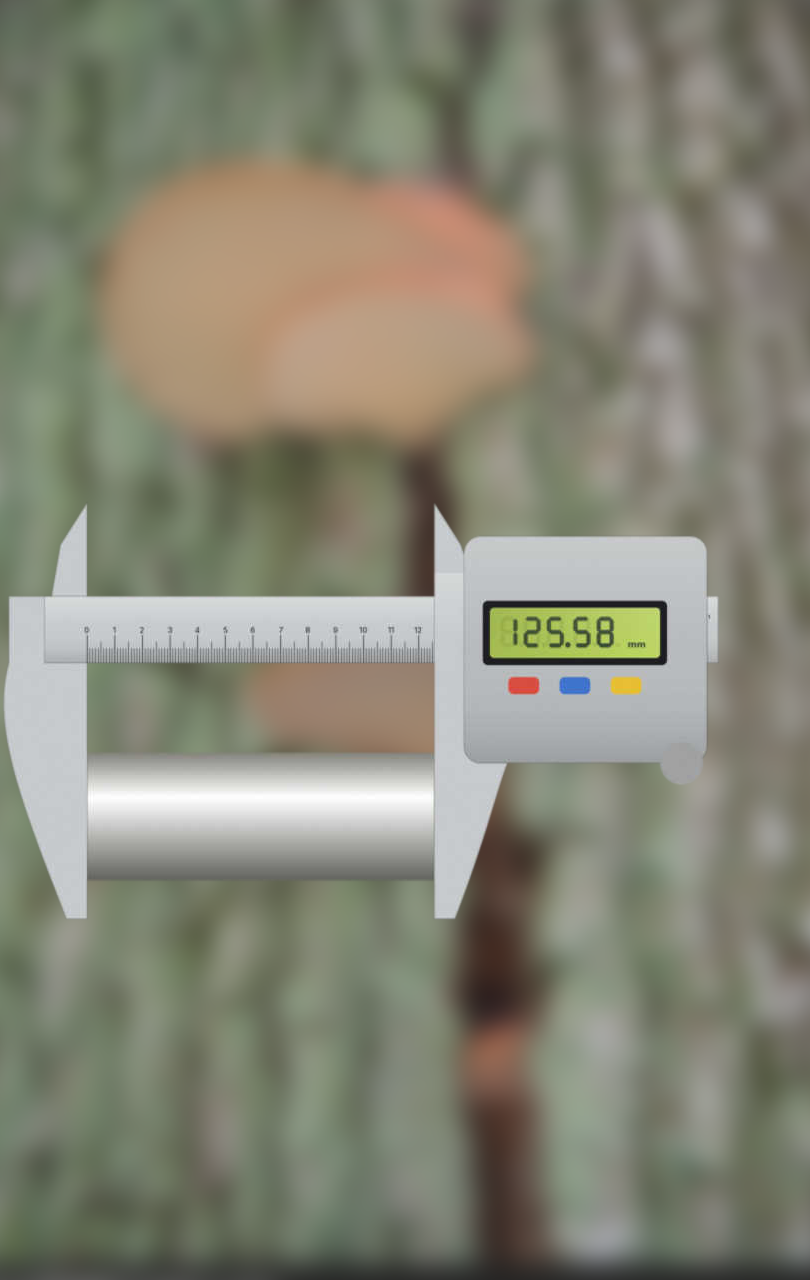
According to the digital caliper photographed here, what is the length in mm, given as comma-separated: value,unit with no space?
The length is 125.58,mm
